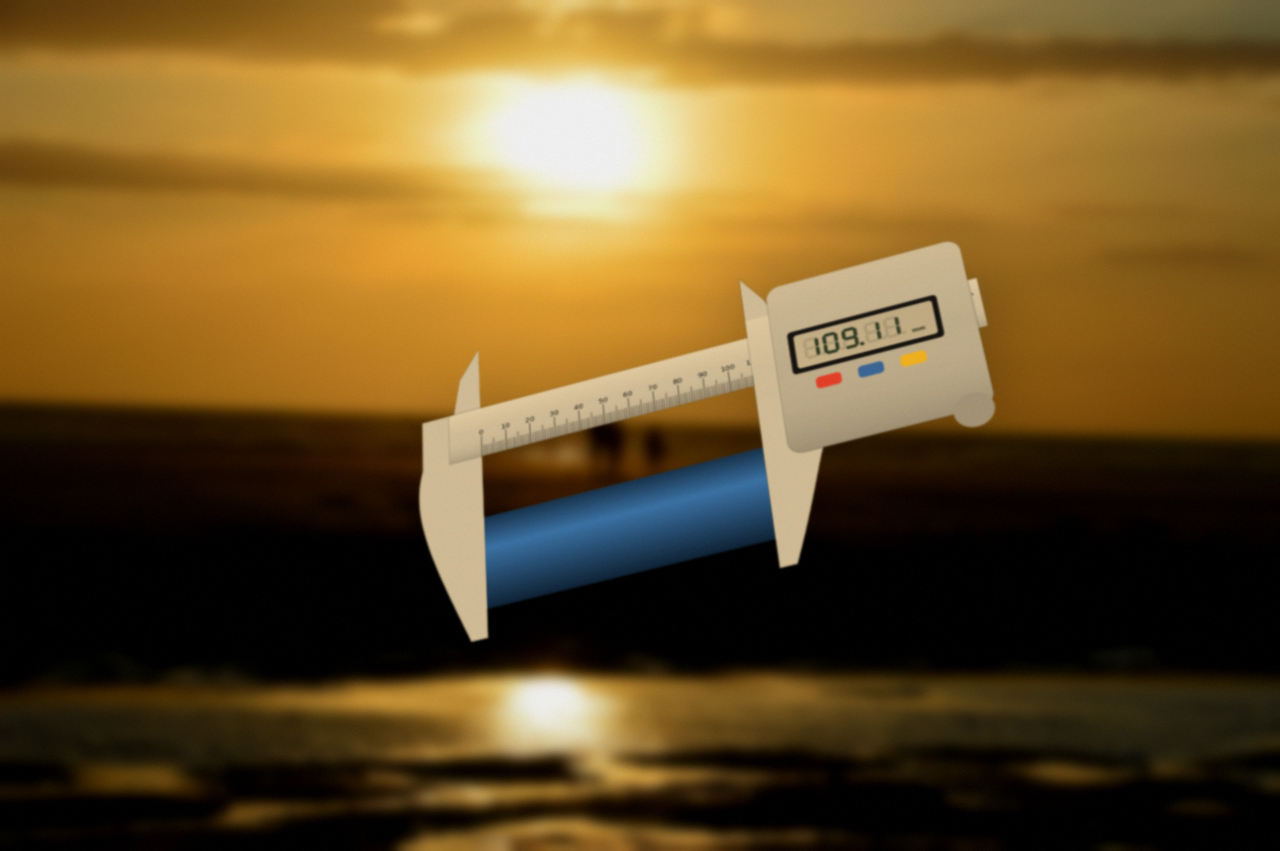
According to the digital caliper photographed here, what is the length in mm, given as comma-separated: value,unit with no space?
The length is 109.11,mm
